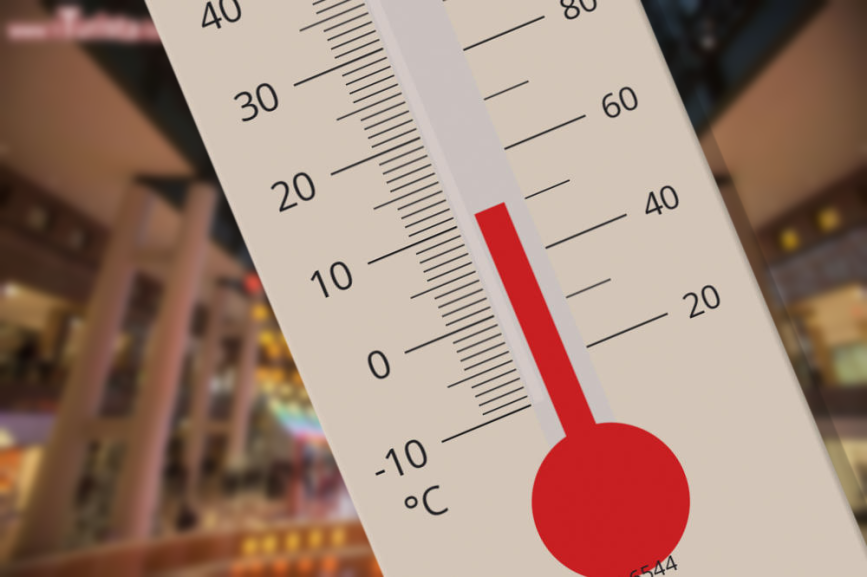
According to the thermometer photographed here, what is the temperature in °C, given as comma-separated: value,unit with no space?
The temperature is 10.5,°C
